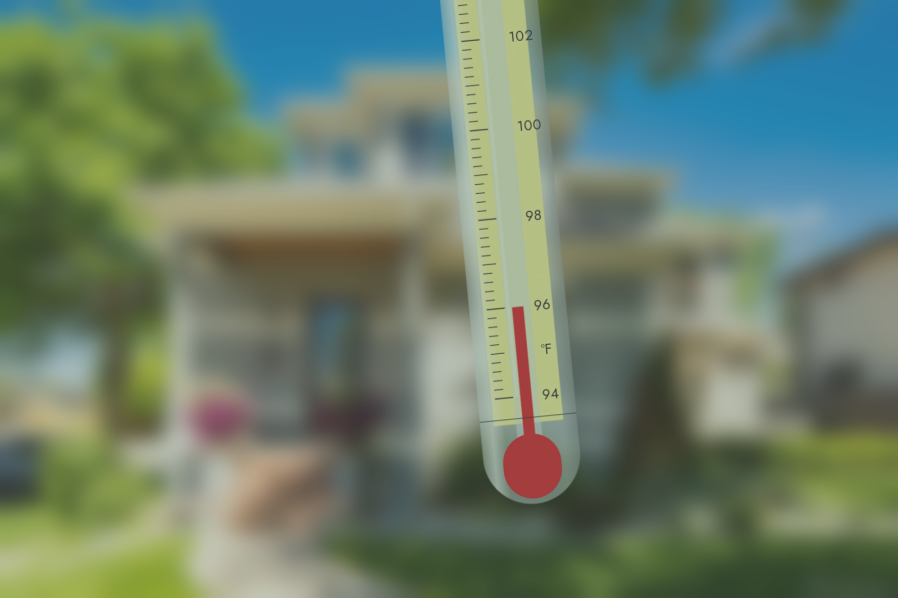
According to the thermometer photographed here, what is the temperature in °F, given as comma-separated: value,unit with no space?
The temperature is 96,°F
